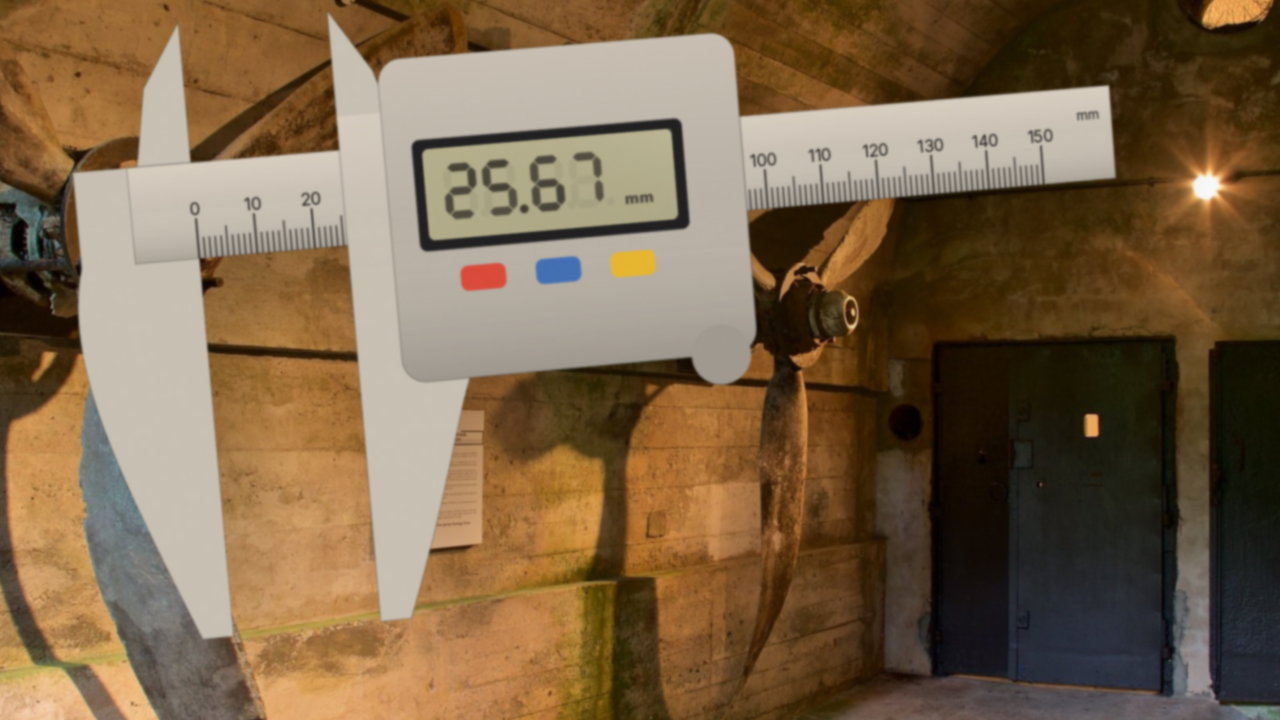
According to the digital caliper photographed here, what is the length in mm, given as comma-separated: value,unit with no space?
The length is 25.67,mm
